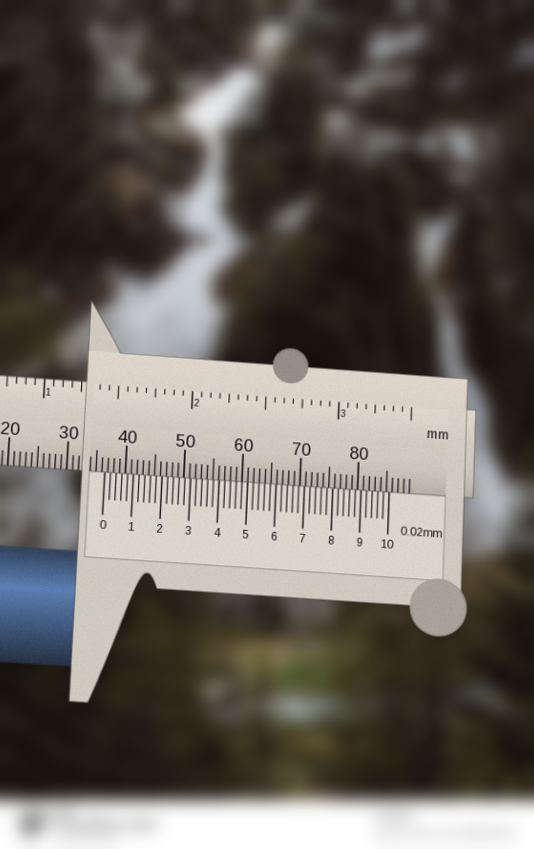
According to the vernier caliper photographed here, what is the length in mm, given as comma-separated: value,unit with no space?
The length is 36.5,mm
